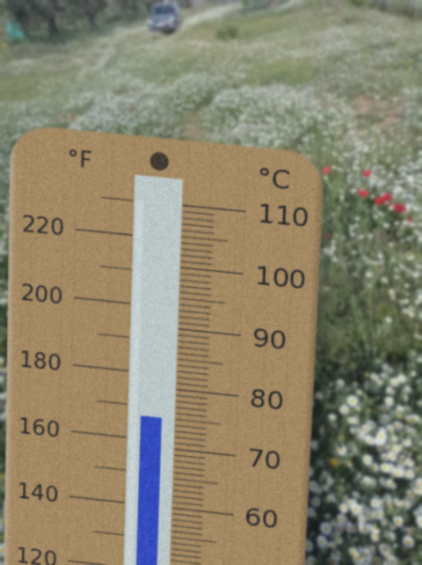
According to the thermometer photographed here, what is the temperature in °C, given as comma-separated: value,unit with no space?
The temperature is 75,°C
